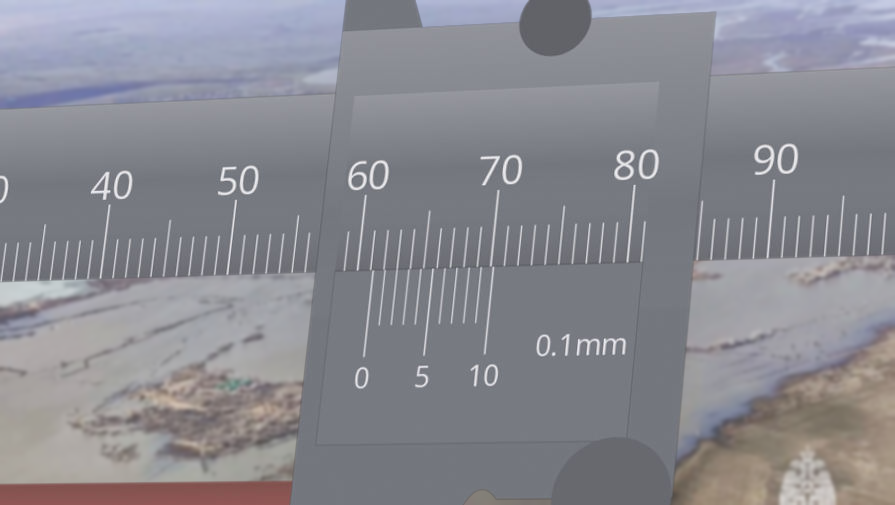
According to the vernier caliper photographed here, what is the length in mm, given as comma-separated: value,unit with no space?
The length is 61.2,mm
